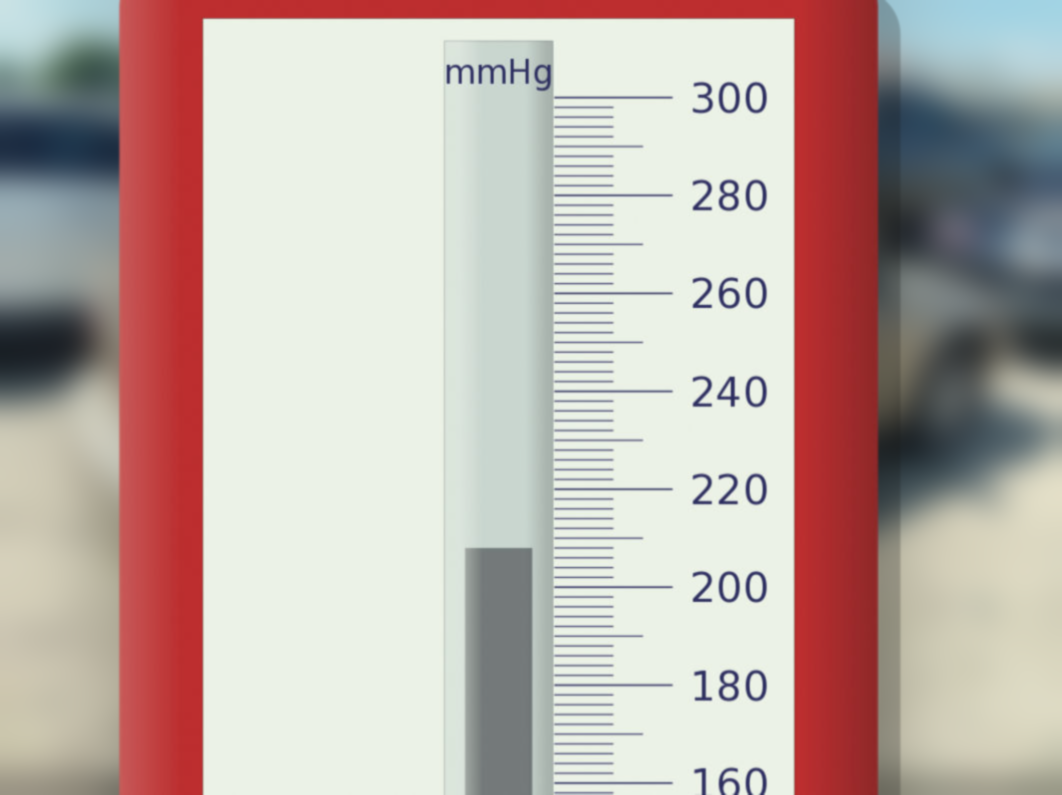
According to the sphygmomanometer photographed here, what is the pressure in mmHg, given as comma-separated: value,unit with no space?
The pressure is 208,mmHg
